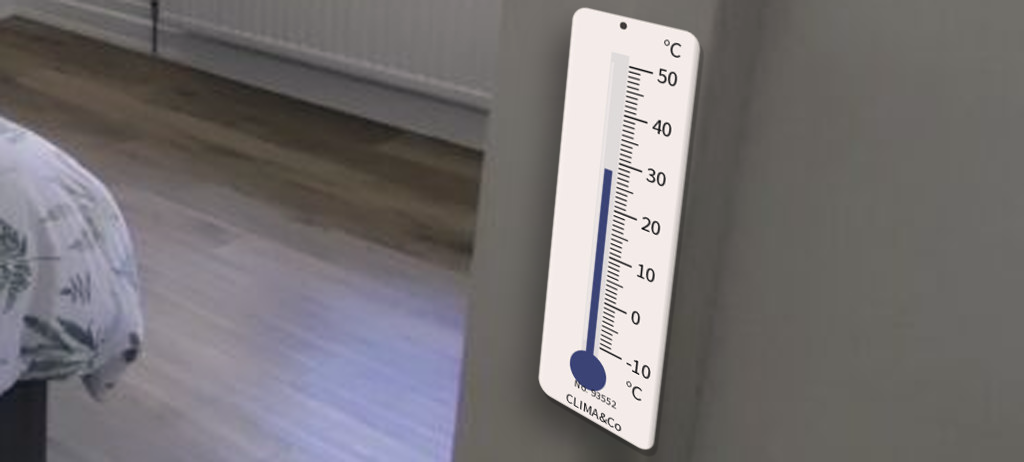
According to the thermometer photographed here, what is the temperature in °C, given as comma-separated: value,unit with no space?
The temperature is 28,°C
